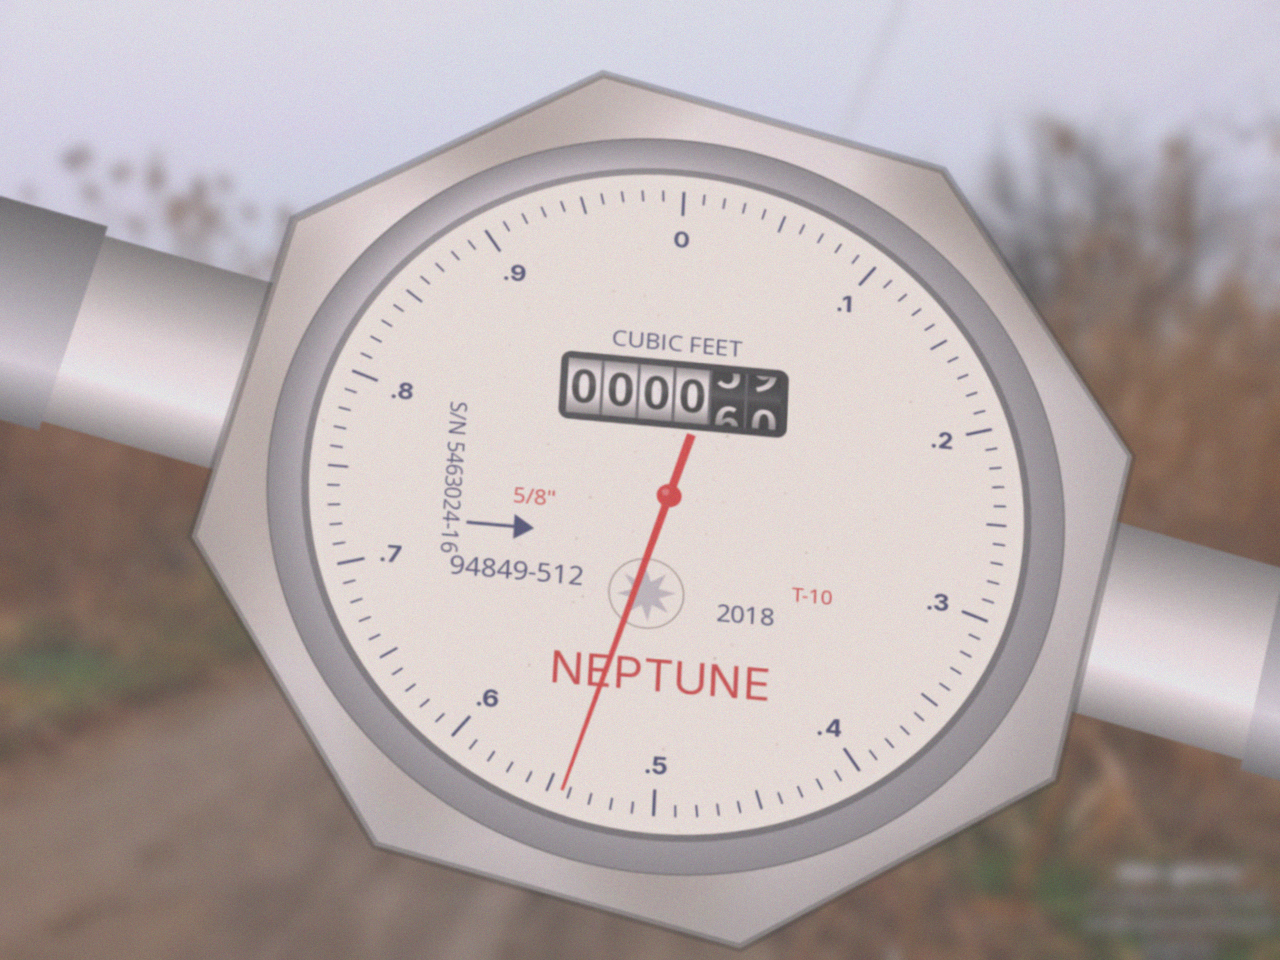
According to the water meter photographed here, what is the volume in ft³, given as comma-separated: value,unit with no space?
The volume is 59.54,ft³
